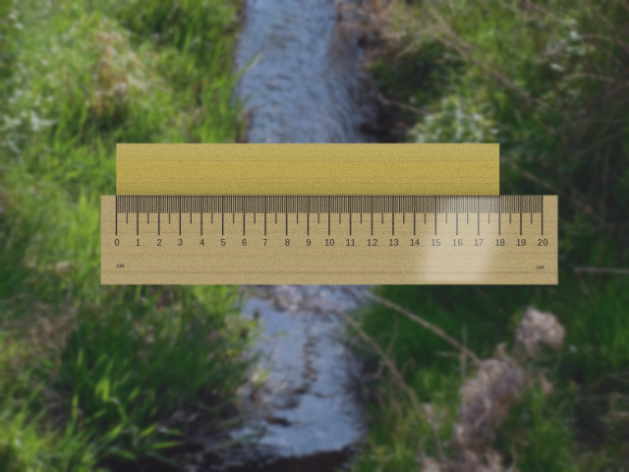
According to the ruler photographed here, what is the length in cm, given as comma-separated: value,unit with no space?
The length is 18,cm
